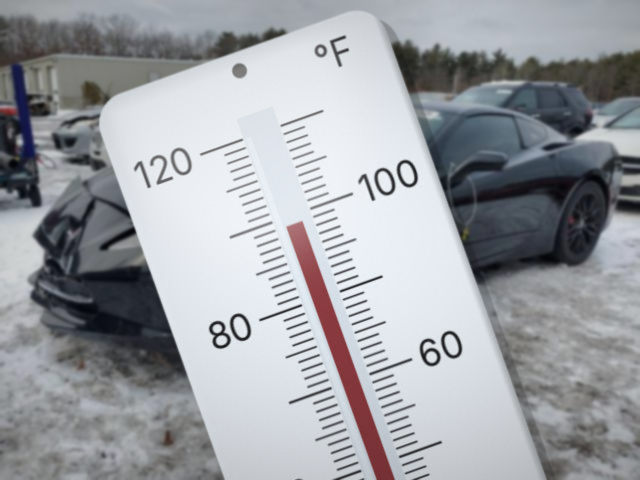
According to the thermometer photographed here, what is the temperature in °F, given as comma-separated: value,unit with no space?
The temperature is 98,°F
